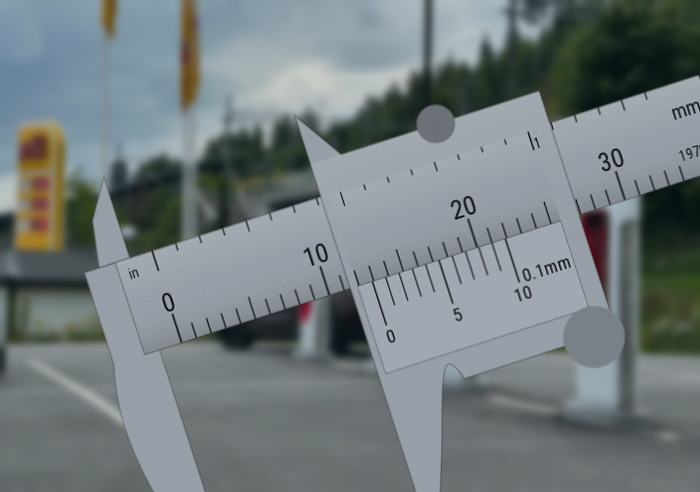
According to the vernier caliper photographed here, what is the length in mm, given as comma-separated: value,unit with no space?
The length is 12.9,mm
